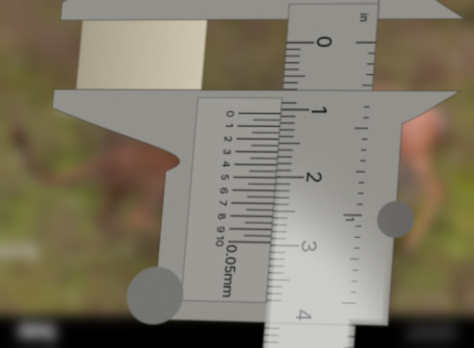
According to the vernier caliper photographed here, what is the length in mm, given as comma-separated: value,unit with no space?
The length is 10.6,mm
